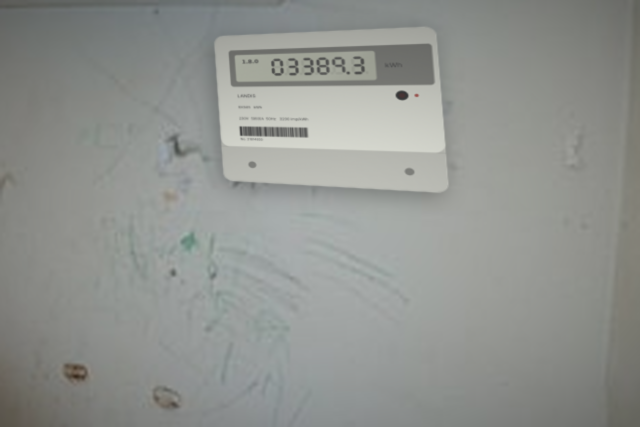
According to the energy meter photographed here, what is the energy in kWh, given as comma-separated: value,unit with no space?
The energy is 3389.3,kWh
